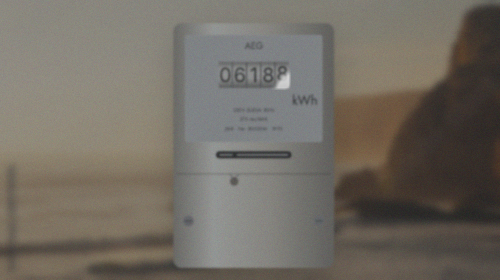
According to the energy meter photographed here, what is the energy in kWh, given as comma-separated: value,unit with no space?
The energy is 6188,kWh
